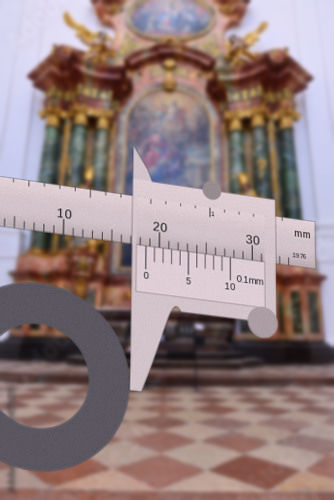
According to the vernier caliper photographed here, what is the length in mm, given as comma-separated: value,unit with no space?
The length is 18.6,mm
